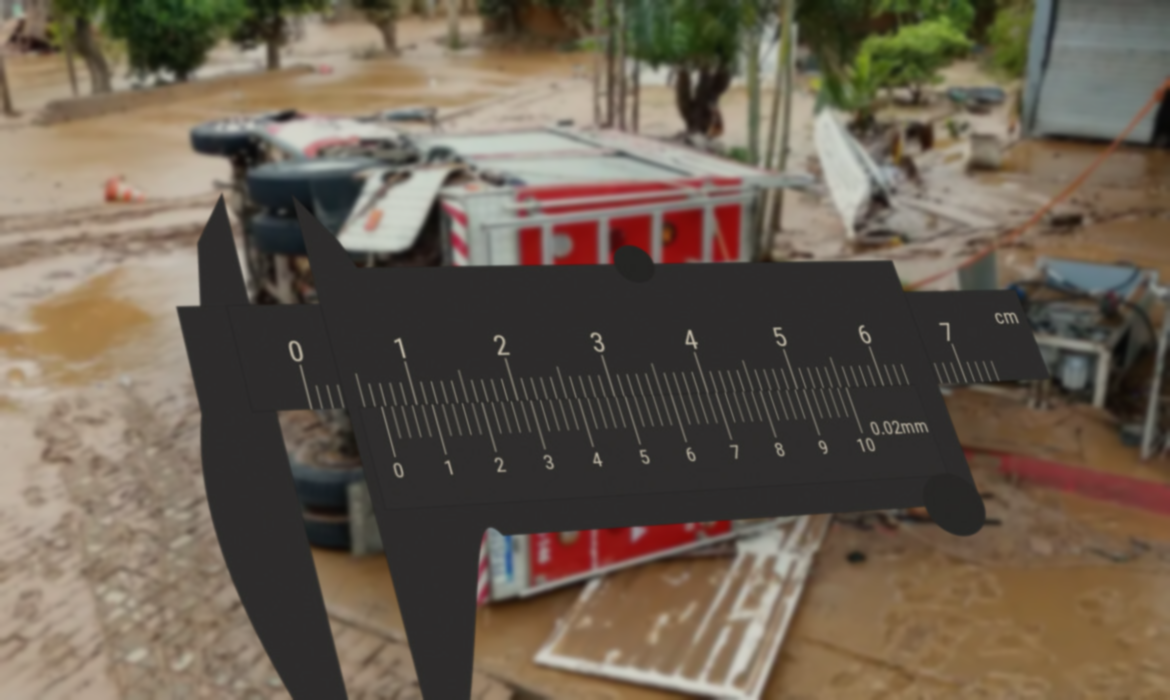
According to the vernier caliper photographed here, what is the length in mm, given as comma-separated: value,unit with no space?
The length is 6.6,mm
